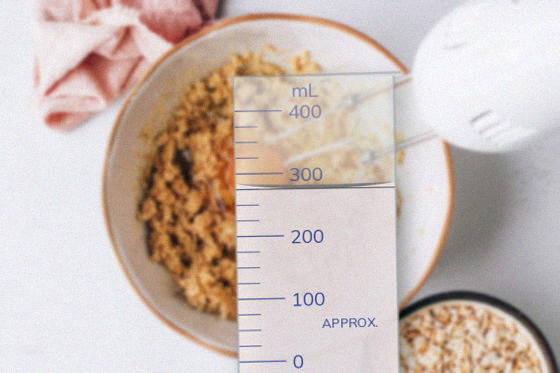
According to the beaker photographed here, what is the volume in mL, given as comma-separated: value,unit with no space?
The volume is 275,mL
